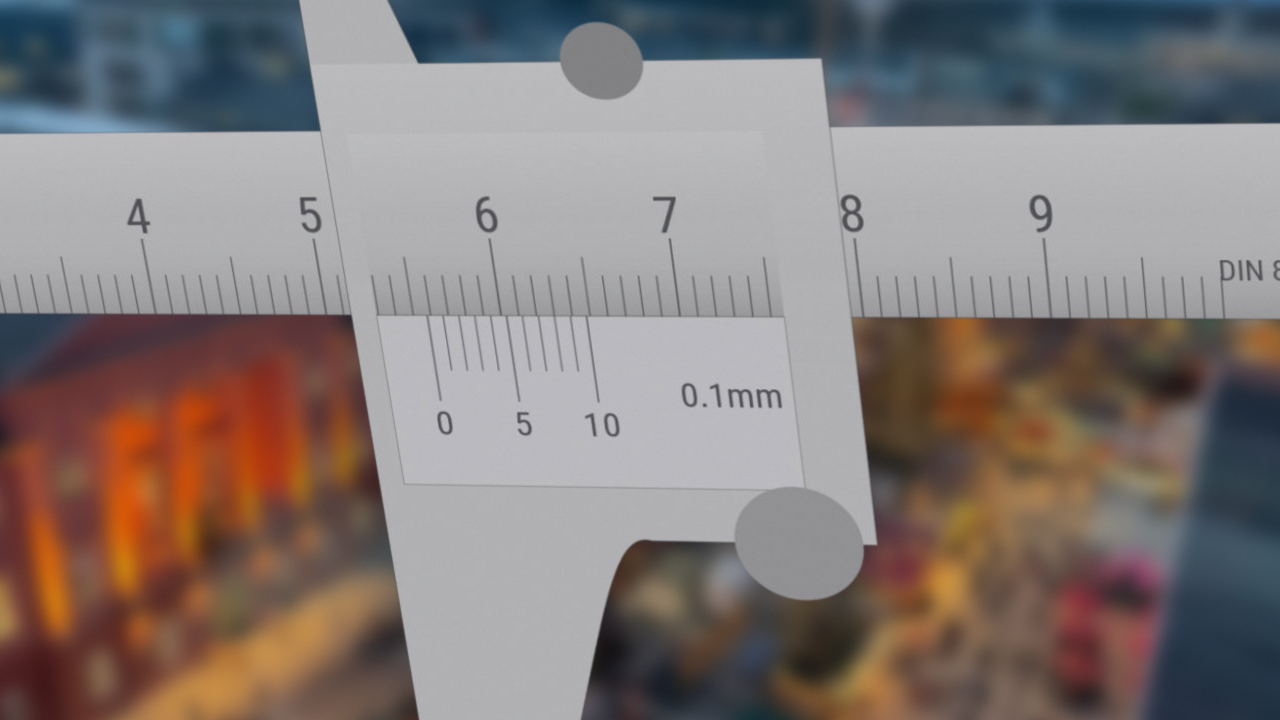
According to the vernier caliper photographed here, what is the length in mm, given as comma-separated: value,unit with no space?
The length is 55.8,mm
